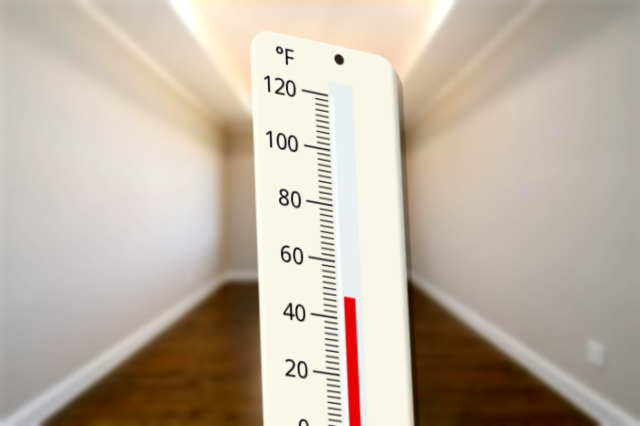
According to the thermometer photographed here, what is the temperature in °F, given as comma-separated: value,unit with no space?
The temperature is 48,°F
